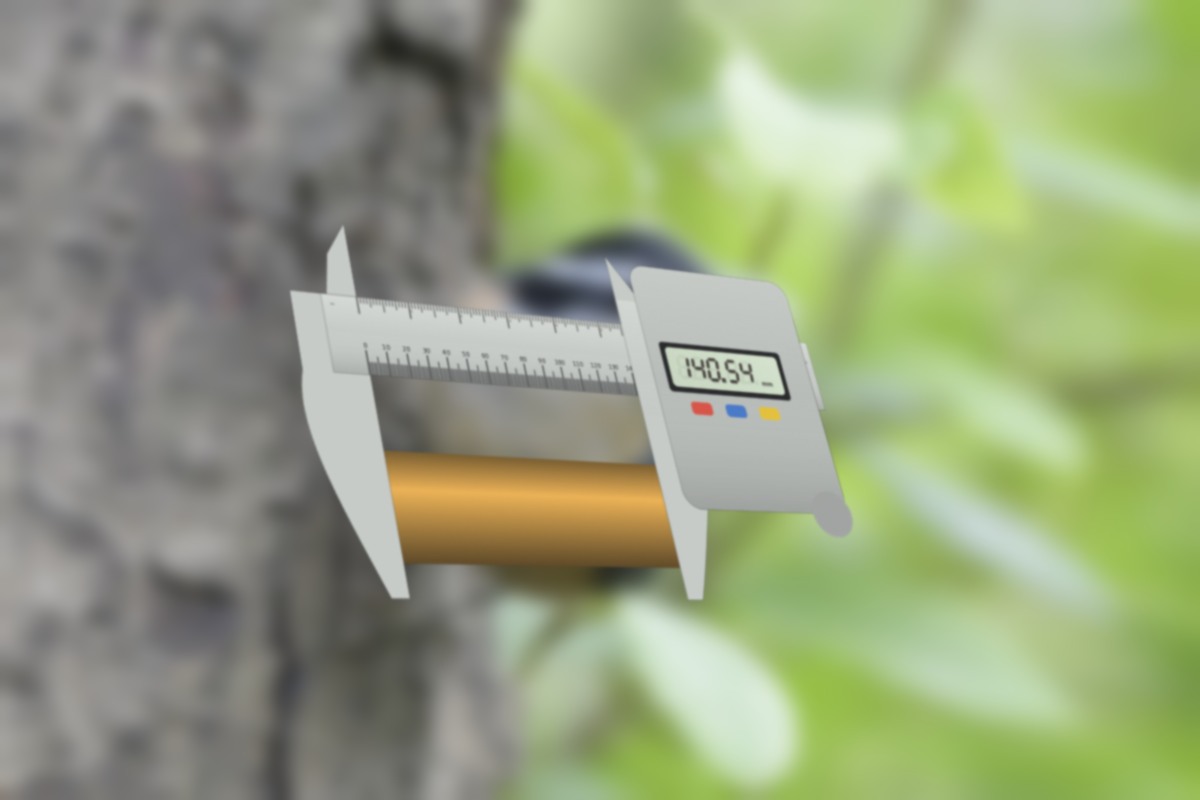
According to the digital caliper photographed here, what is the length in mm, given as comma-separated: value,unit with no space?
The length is 140.54,mm
